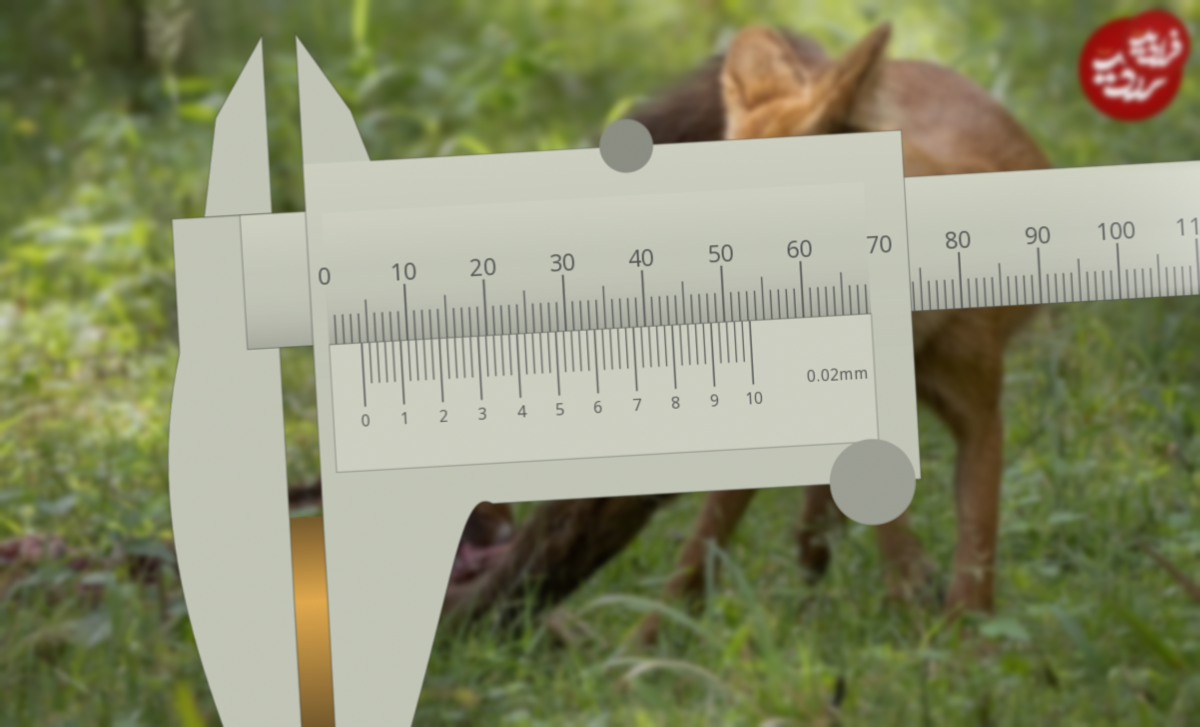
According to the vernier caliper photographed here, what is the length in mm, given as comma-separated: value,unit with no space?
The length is 4.2,mm
